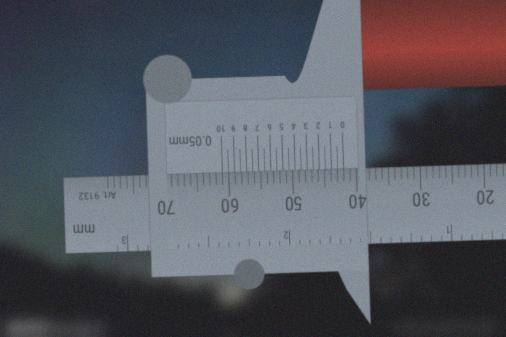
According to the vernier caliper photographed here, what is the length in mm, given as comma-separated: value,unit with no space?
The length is 42.0,mm
